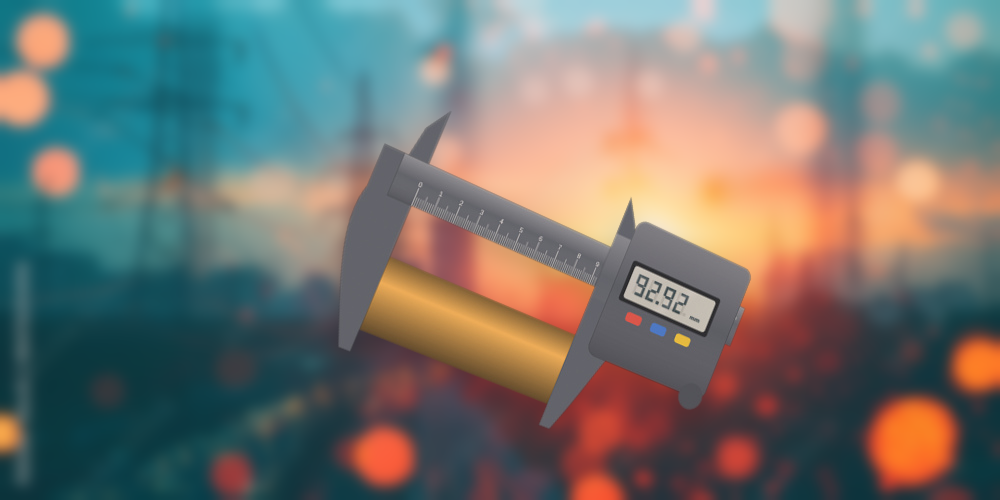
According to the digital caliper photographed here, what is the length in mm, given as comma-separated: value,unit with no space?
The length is 92.92,mm
